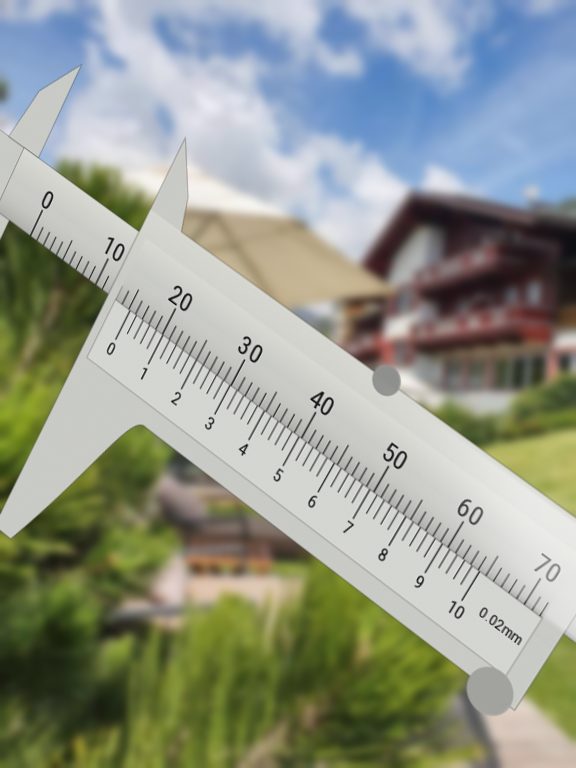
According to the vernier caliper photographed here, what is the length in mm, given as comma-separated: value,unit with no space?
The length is 15.2,mm
